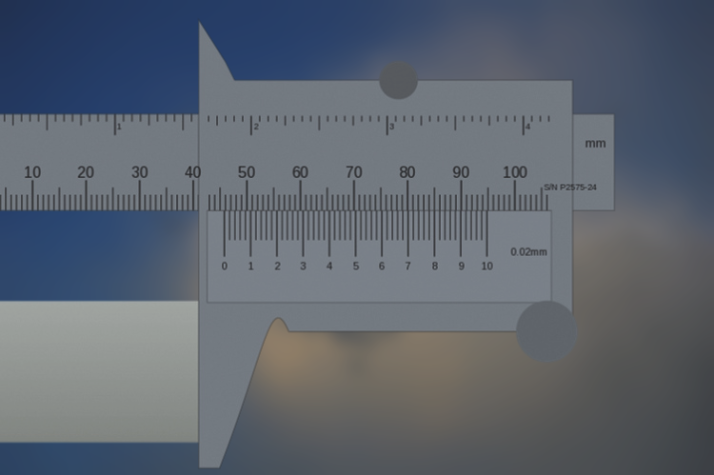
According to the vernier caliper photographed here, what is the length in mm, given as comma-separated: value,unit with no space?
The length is 45.8,mm
